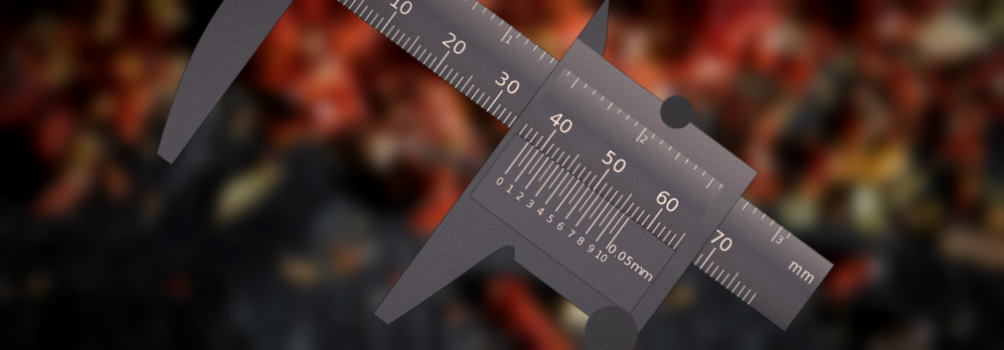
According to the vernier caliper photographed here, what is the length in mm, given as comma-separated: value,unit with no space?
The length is 37.8,mm
